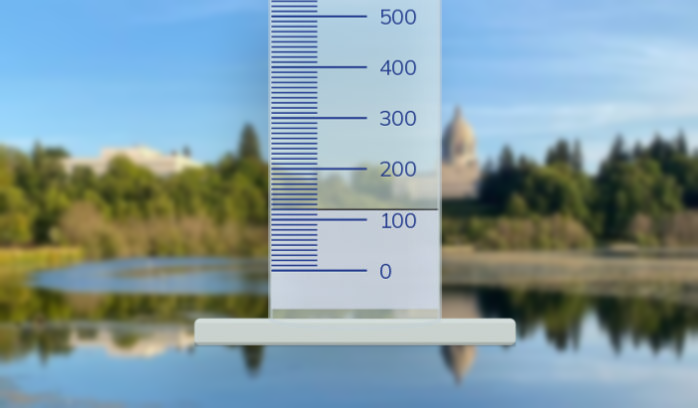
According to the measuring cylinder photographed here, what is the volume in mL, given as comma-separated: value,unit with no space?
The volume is 120,mL
